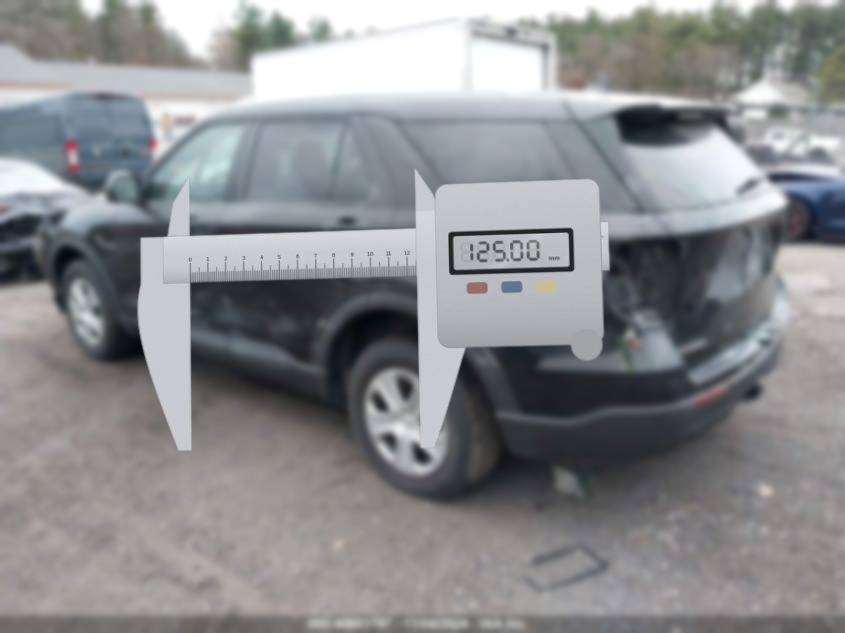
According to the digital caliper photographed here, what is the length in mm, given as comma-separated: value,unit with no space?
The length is 125.00,mm
